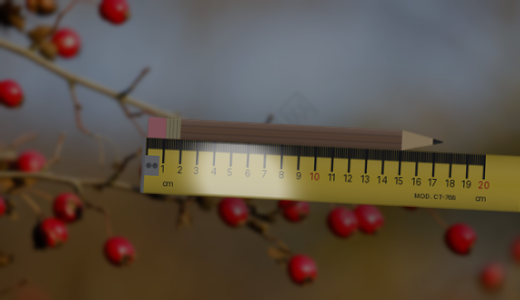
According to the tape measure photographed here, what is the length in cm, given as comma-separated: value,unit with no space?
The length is 17.5,cm
